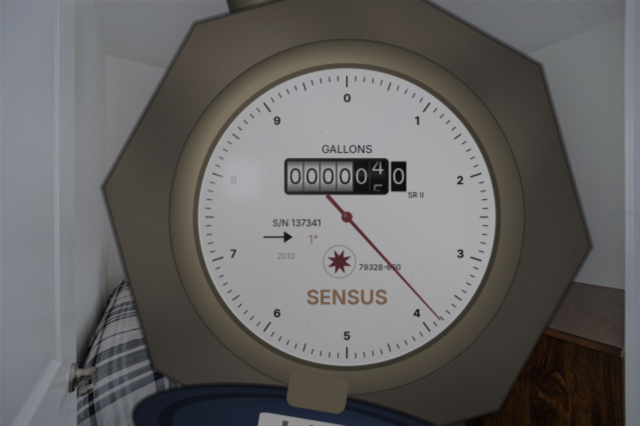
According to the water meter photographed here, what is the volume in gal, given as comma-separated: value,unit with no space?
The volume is 43.8,gal
